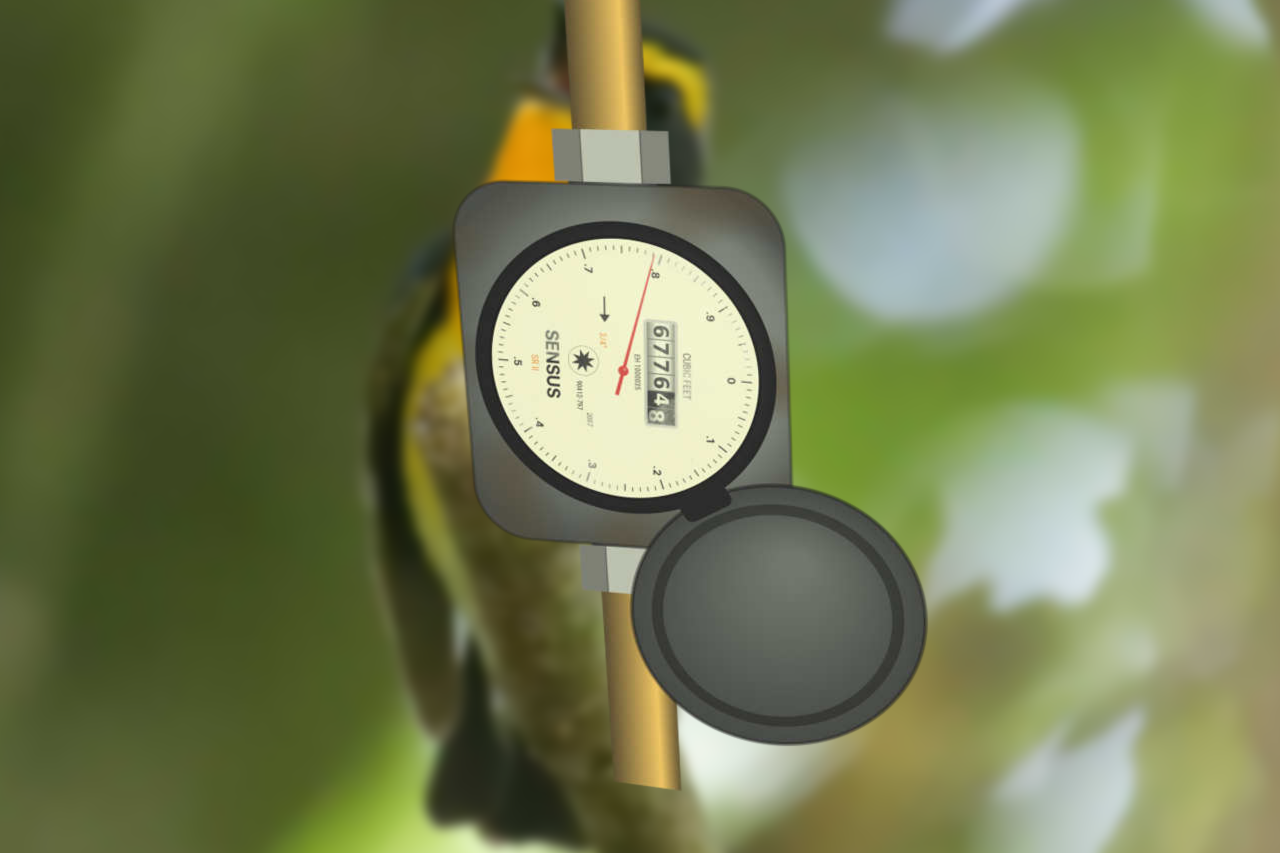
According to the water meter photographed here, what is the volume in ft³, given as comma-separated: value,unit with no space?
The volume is 677647.79,ft³
